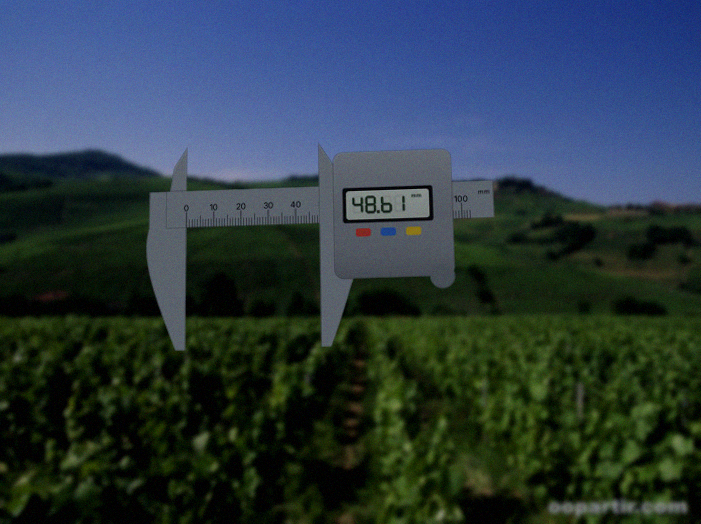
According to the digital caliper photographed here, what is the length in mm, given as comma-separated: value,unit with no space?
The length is 48.61,mm
